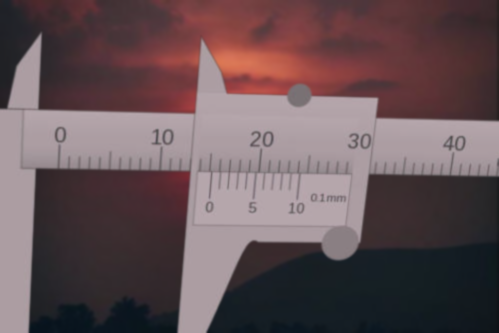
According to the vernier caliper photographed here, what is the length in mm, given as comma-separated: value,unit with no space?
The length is 15.2,mm
